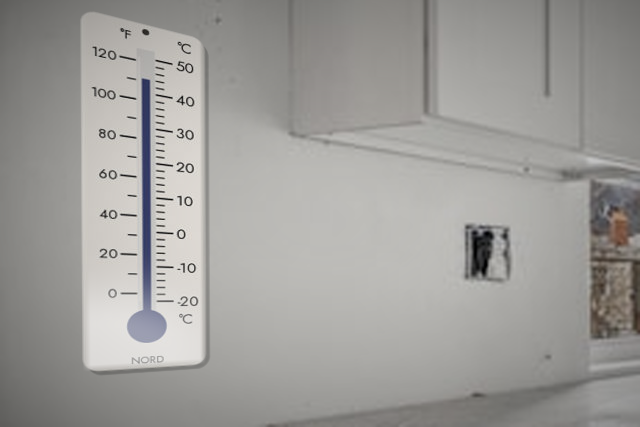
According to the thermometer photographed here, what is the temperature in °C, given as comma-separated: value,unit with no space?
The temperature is 44,°C
